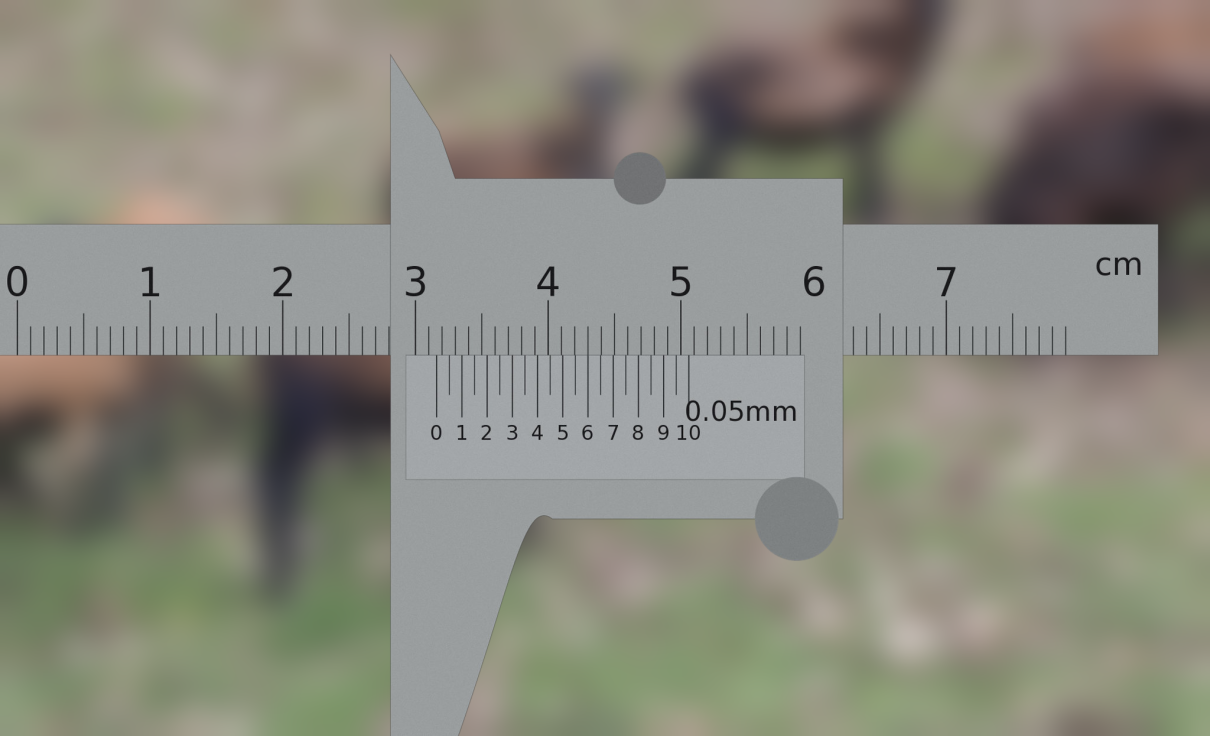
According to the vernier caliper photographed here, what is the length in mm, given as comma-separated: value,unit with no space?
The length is 31.6,mm
